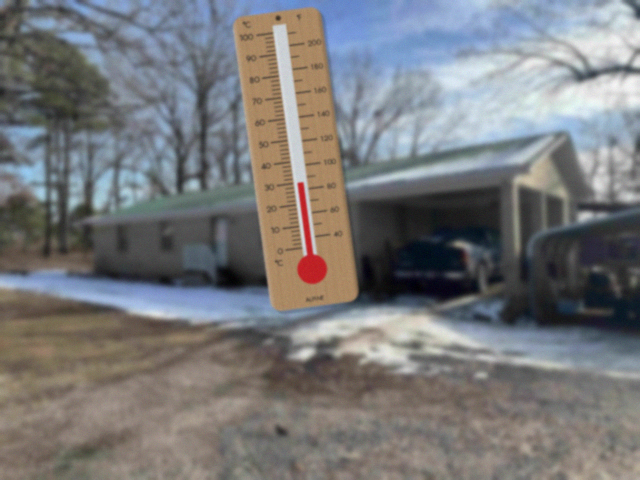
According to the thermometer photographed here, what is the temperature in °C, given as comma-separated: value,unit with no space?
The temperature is 30,°C
